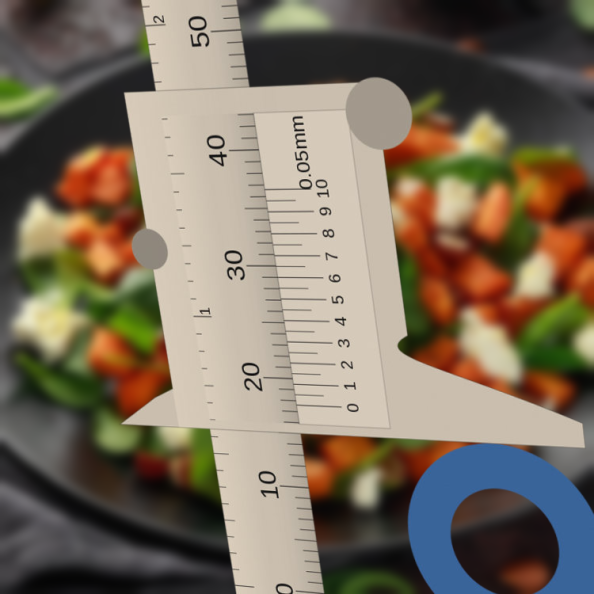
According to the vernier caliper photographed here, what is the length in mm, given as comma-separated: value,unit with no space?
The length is 17.6,mm
